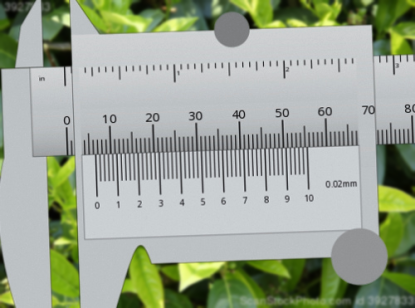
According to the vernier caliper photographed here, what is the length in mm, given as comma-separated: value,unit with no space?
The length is 6.5,mm
